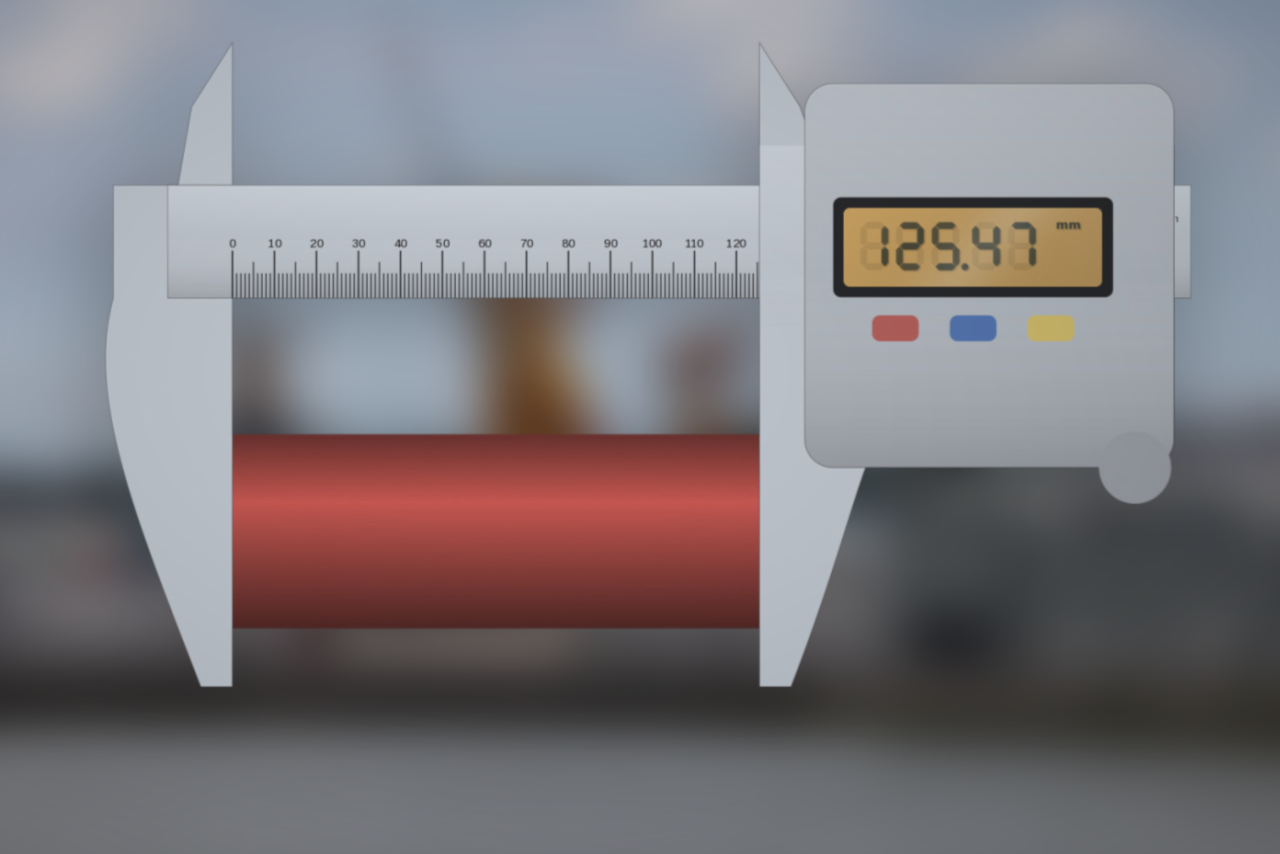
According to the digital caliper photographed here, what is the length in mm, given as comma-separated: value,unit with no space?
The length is 125.47,mm
